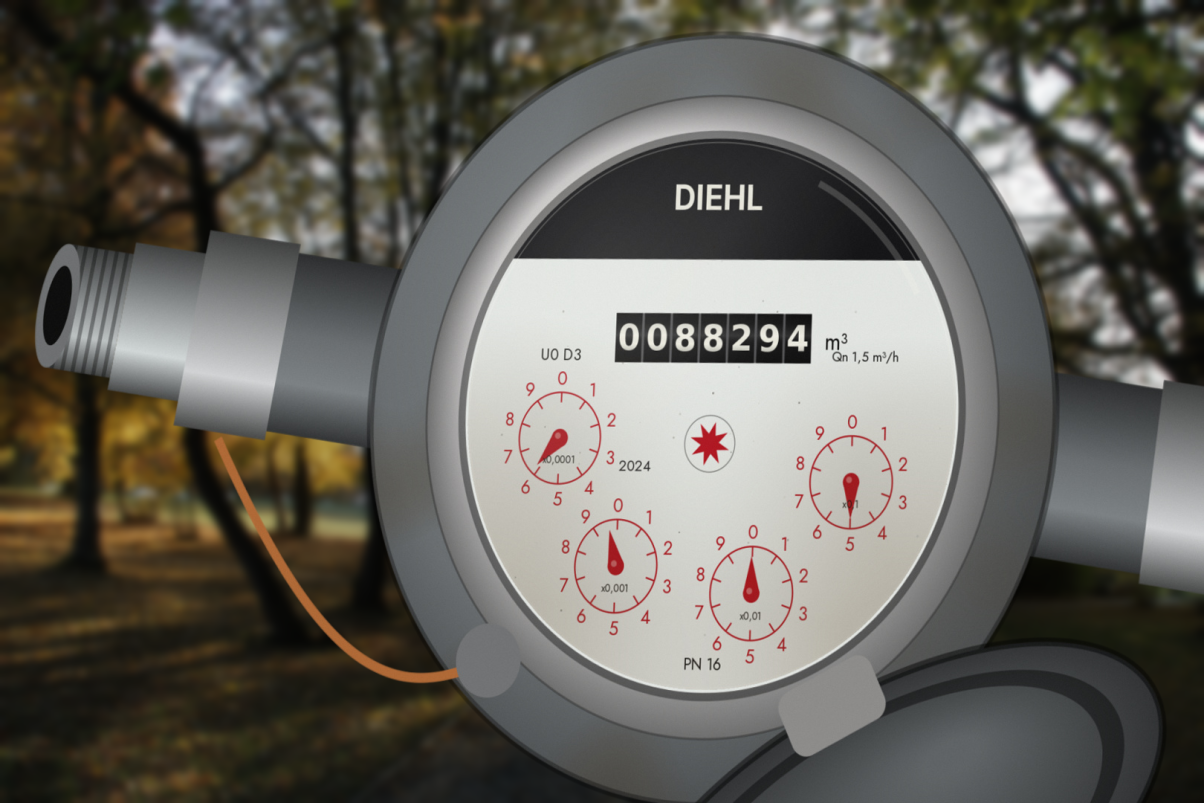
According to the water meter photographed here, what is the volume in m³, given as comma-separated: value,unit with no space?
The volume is 88294.4996,m³
